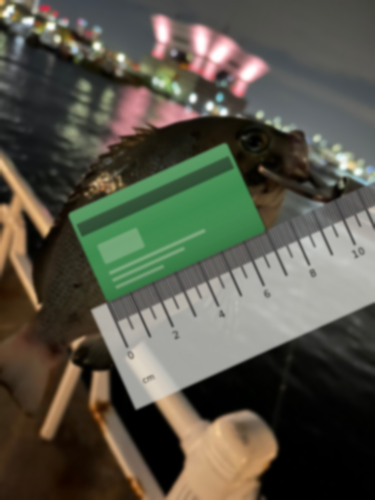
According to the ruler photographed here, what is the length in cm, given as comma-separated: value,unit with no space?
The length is 7,cm
